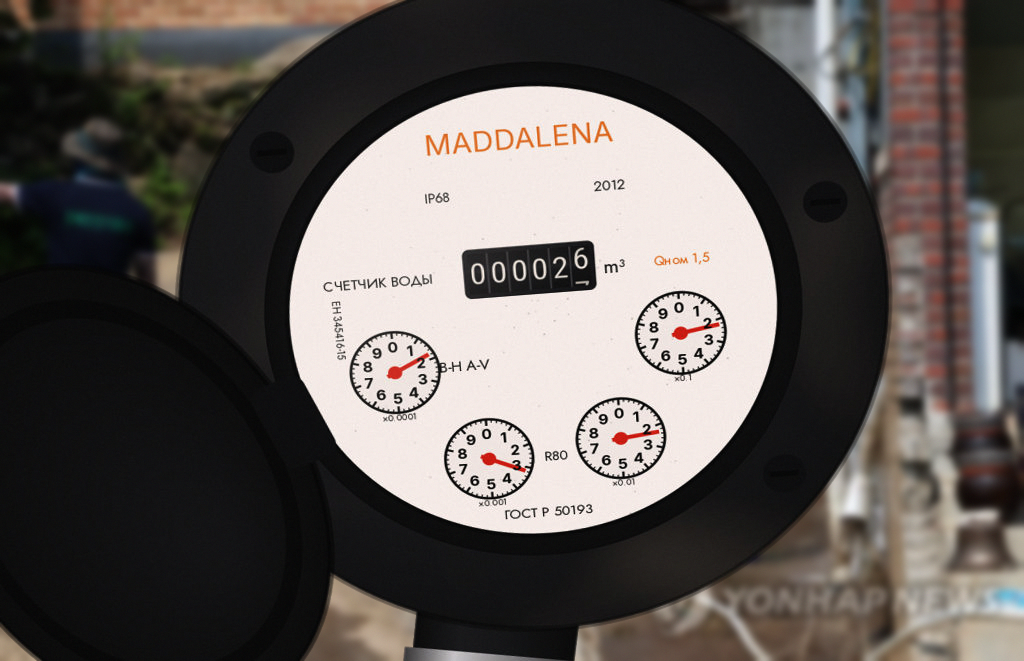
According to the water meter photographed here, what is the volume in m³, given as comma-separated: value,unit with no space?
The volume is 26.2231,m³
